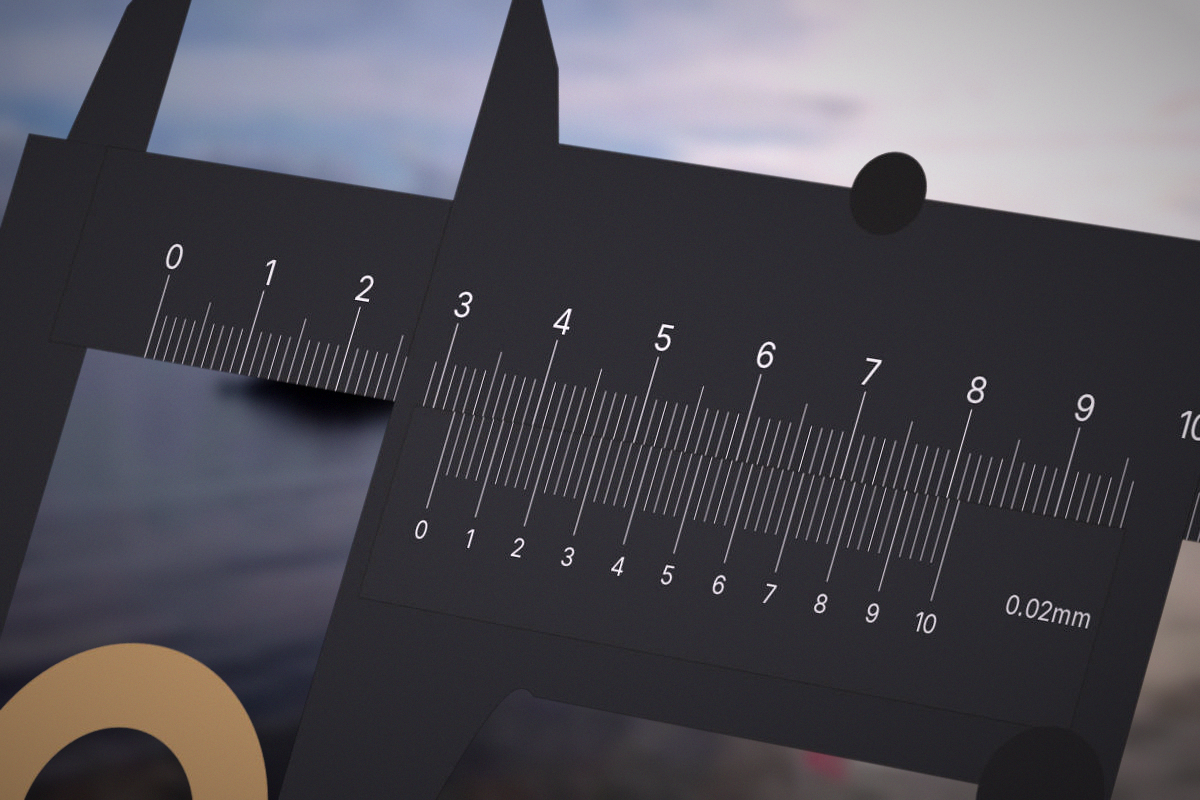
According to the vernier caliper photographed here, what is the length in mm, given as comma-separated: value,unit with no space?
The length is 32.2,mm
